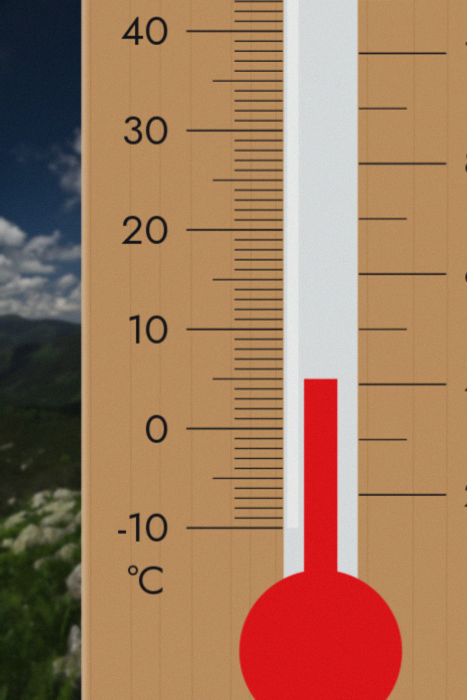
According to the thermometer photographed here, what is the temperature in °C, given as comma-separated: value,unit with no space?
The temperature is 5,°C
